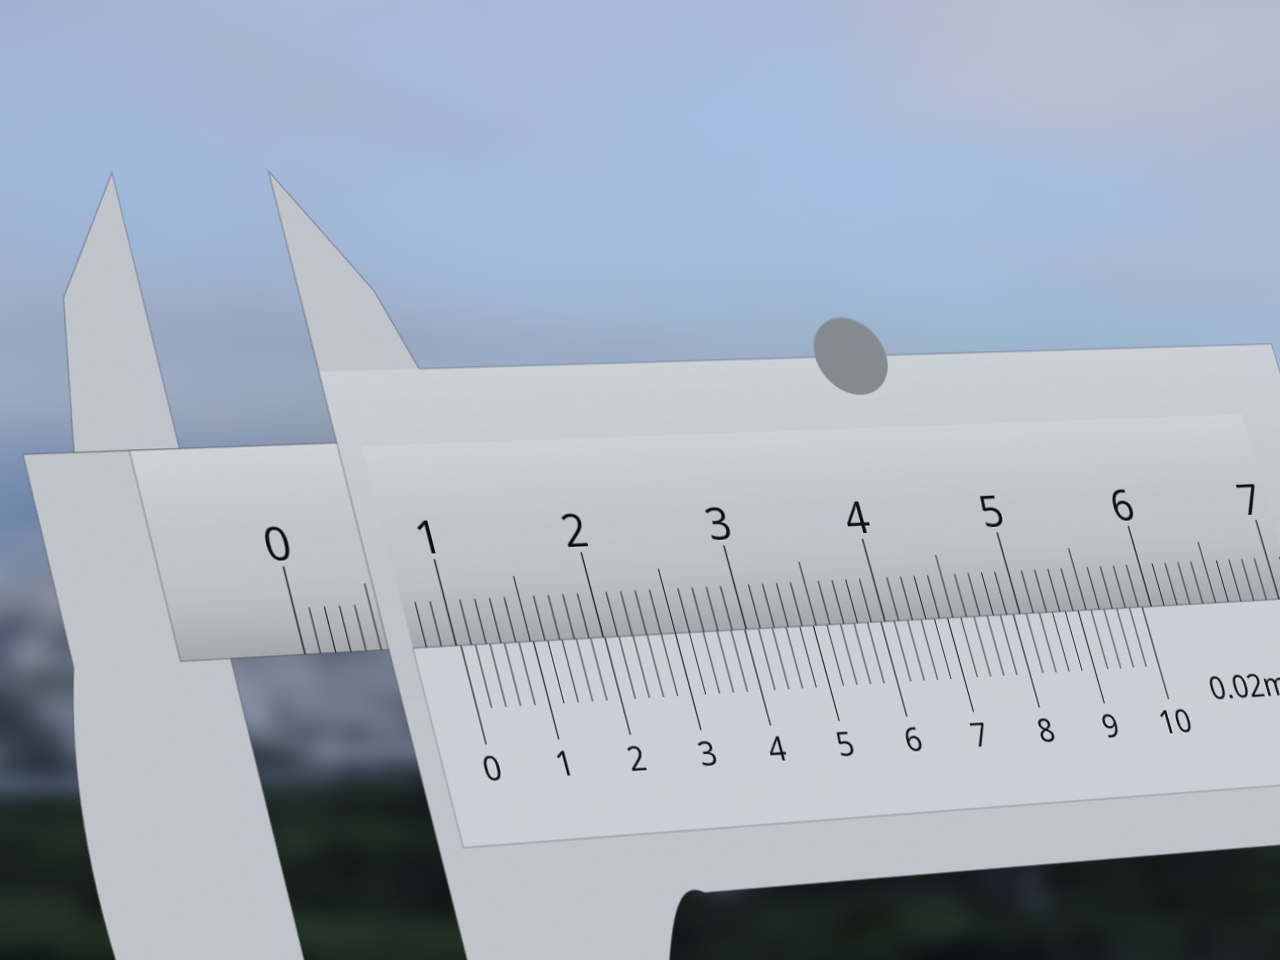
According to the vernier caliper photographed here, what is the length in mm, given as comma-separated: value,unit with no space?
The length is 10.3,mm
